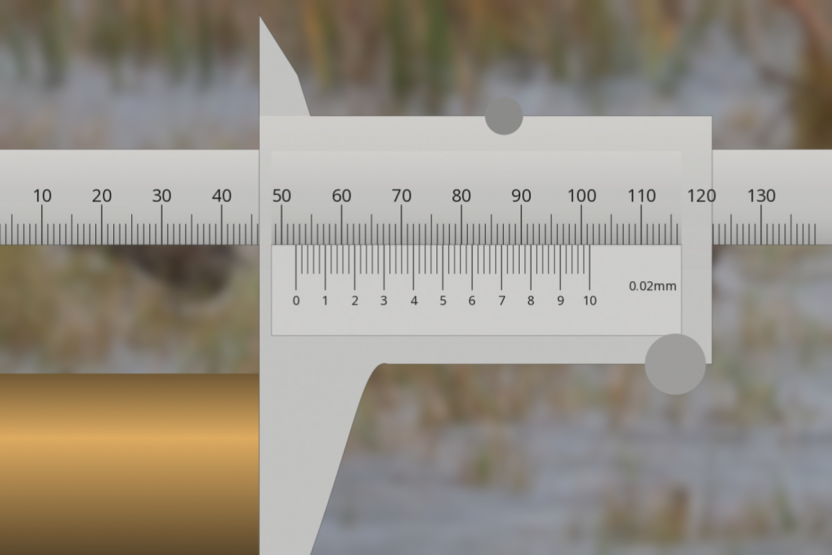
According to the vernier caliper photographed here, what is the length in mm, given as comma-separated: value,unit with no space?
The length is 52.4,mm
